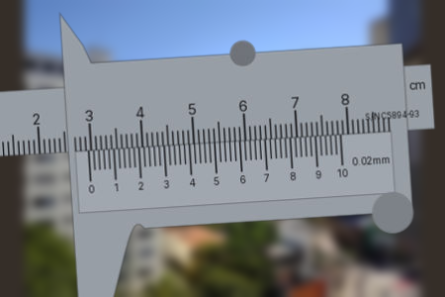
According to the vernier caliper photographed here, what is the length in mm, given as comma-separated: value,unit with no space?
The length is 29.5,mm
